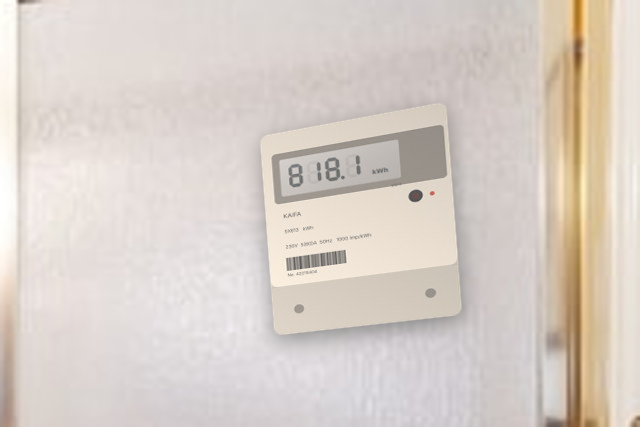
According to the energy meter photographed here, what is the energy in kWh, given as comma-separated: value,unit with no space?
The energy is 818.1,kWh
